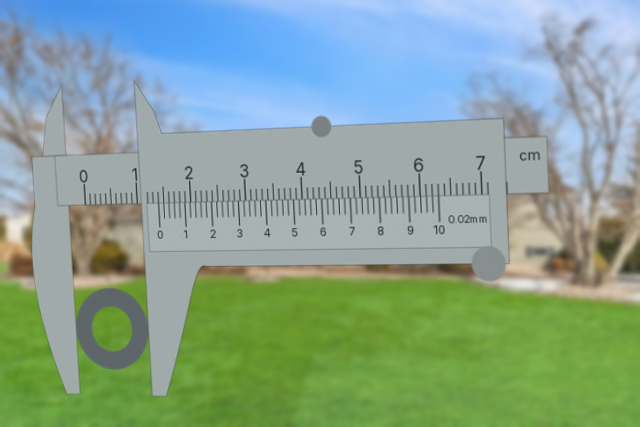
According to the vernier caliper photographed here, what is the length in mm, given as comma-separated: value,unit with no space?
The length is 14.0,mm
